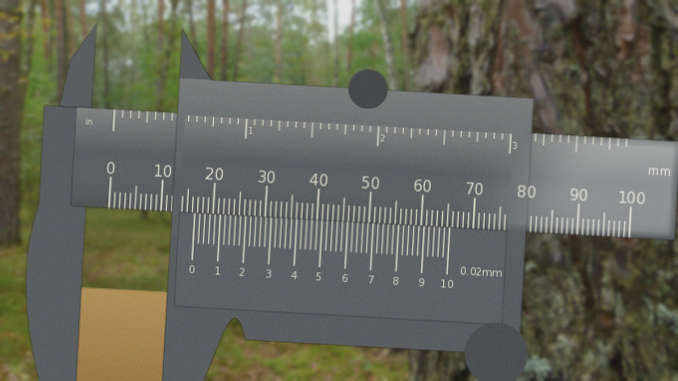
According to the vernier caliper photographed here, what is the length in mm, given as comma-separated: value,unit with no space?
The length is 16.5,mm
